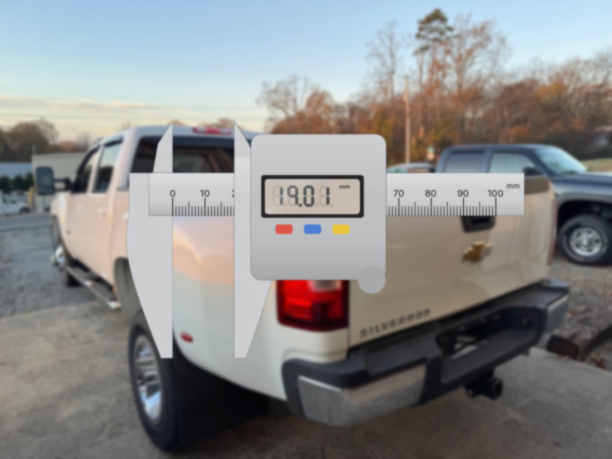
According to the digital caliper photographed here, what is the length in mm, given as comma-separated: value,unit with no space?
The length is 19.01,mm
